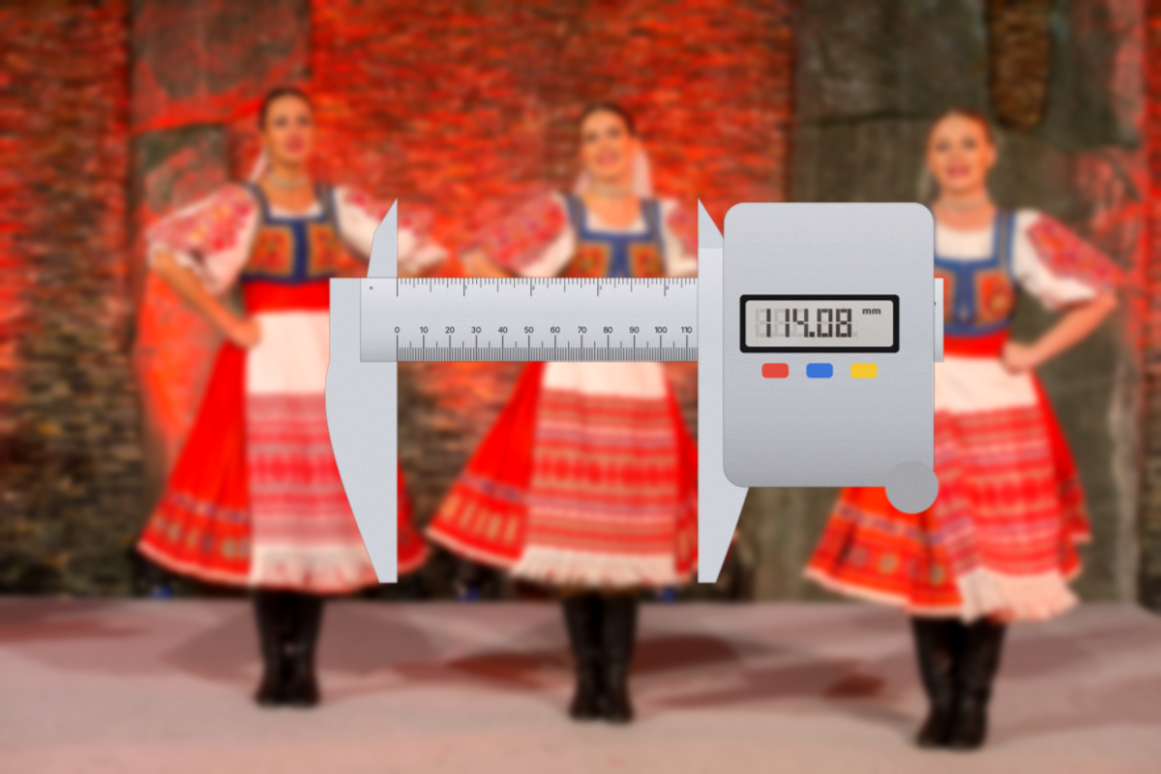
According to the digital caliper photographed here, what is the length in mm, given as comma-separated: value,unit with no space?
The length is 114.08,mm
